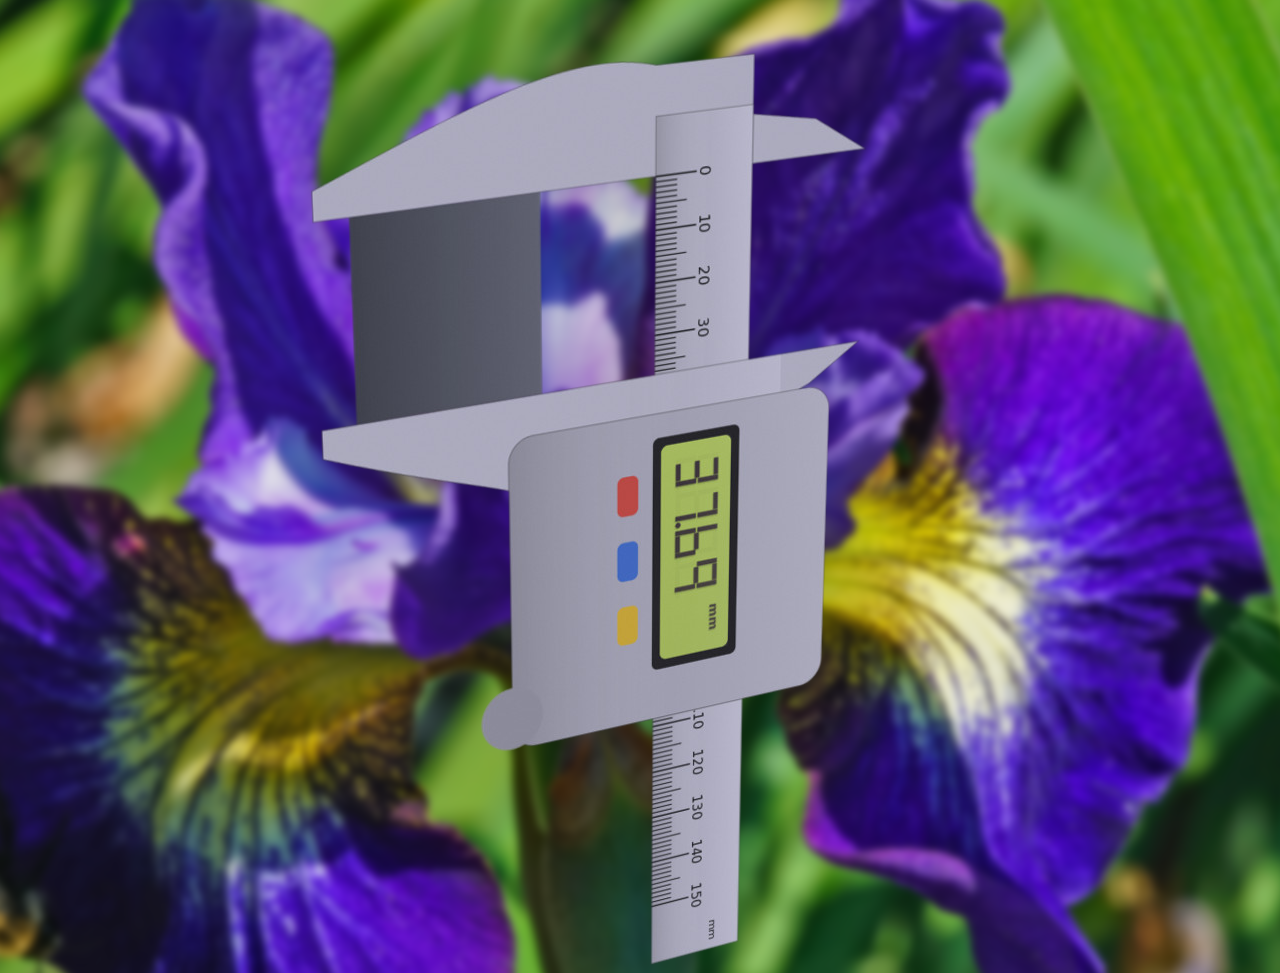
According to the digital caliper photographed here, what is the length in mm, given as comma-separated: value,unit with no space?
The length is 37.69,mm
